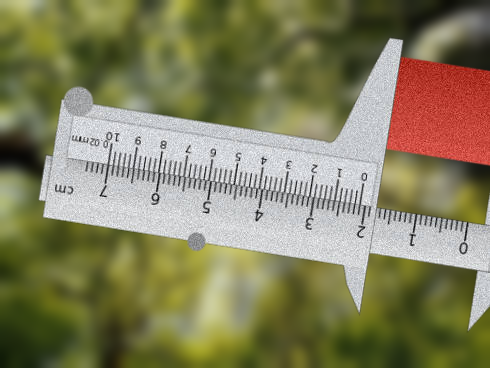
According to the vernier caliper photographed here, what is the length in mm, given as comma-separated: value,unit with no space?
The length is 21.0,mm
